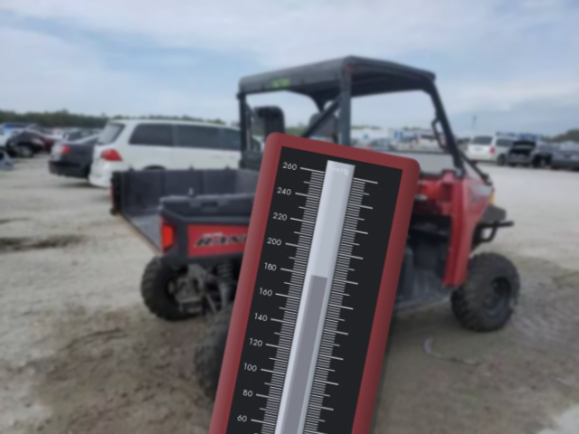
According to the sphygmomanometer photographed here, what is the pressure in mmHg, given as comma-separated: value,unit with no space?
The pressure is 180,mmHg
